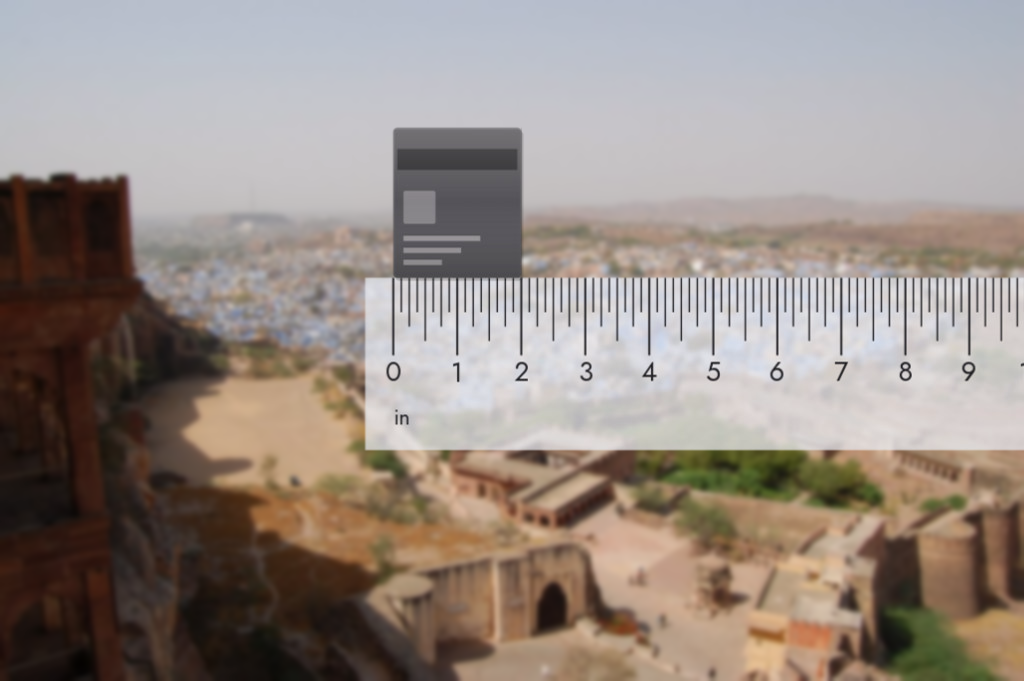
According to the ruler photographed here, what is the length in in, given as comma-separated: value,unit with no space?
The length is 2,in
